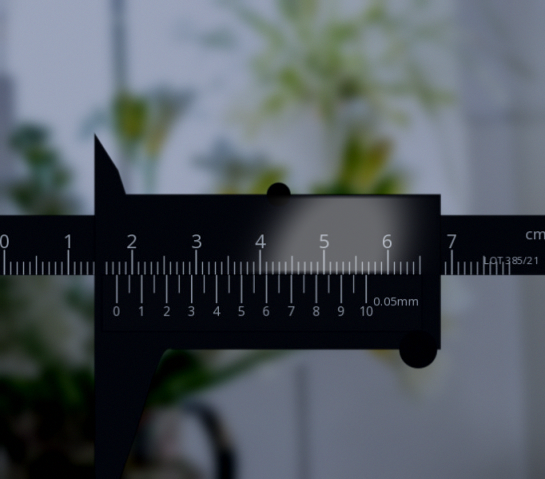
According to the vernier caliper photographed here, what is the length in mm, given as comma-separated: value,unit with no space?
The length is 17.6,mm
